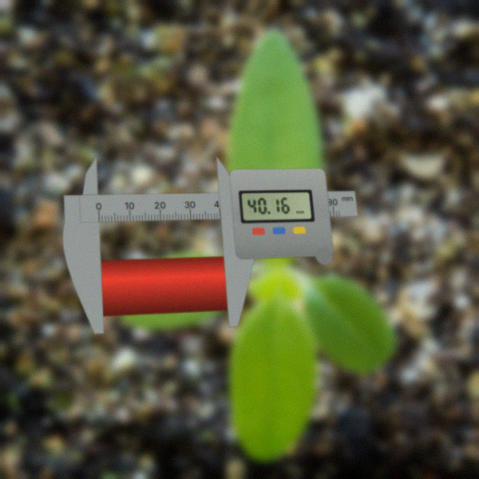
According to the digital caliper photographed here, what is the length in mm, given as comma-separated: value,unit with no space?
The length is 40.16,mm
